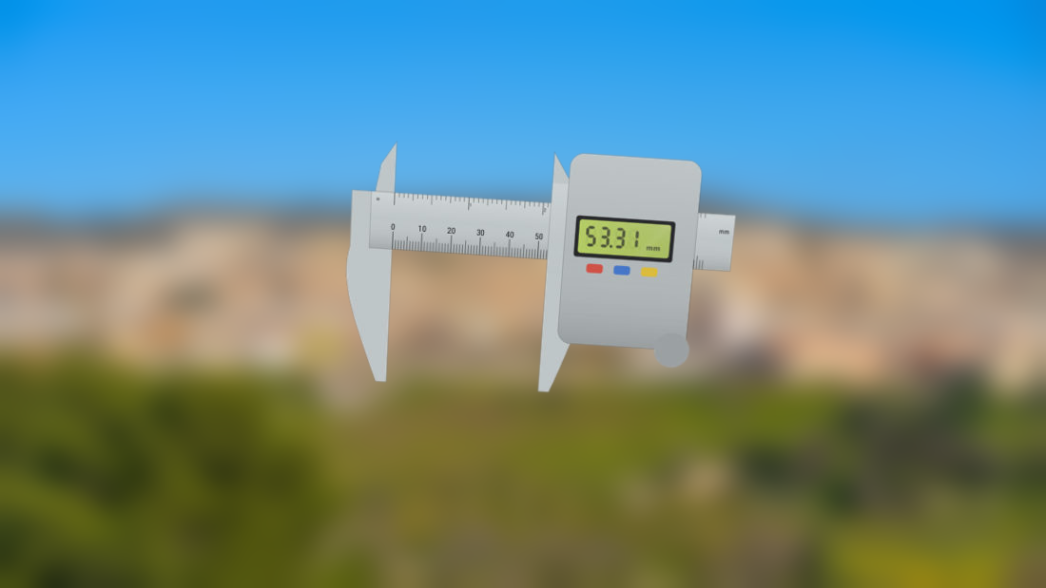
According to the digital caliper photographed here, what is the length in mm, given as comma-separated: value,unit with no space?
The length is 53.31,mm
